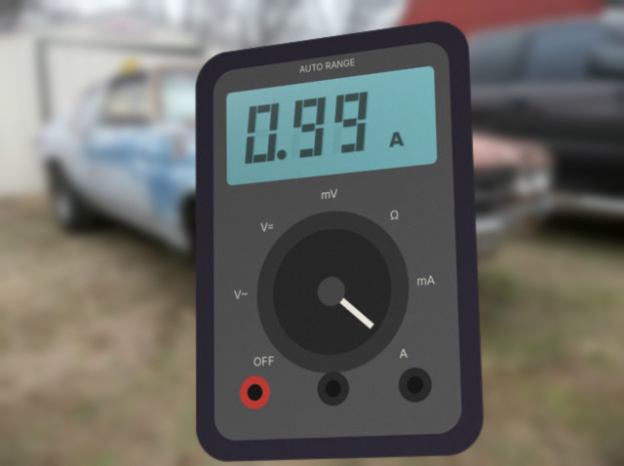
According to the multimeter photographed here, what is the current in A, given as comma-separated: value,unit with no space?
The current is 0.99,A
